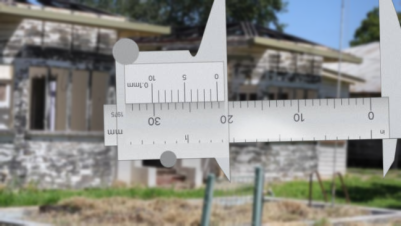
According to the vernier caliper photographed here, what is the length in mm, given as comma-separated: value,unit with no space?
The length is 21.2,mm
